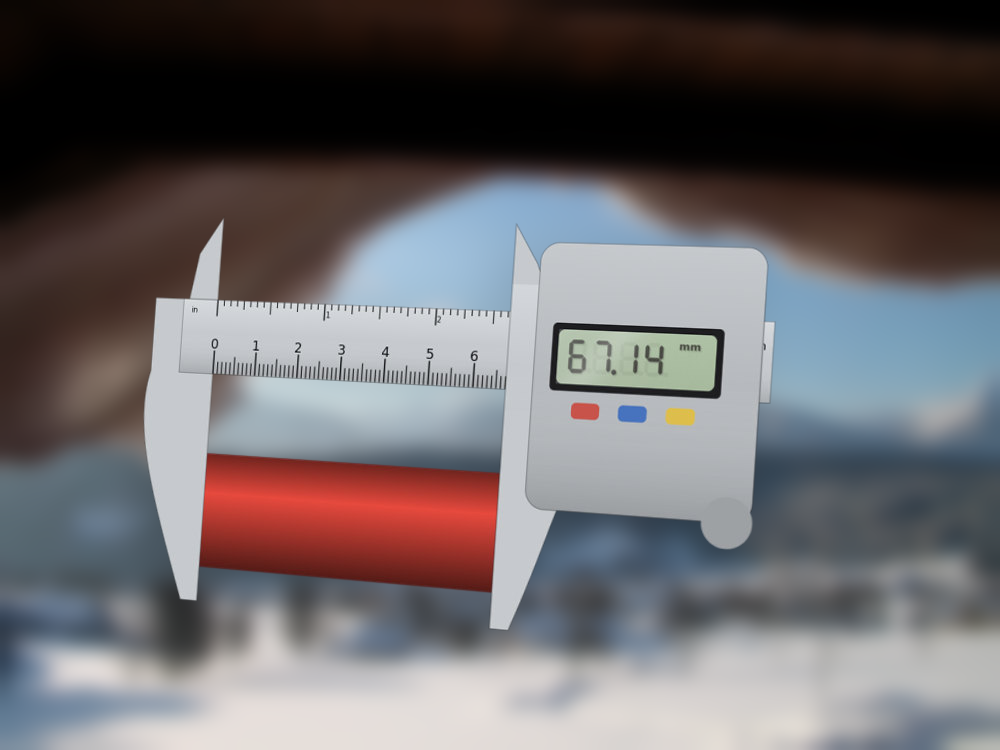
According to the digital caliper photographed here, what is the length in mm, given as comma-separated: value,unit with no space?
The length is 67.14,mm
